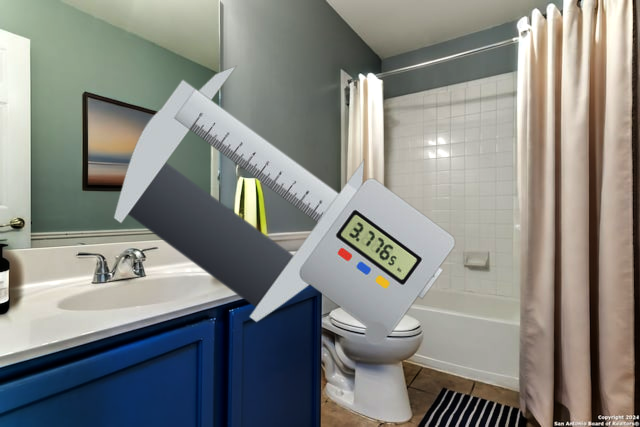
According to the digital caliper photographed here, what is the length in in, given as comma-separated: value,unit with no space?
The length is 3.7765,in
